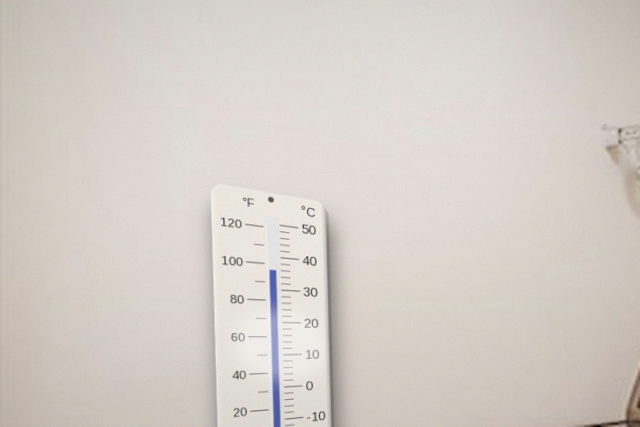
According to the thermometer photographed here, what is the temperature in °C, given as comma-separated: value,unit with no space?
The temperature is 36,°C
